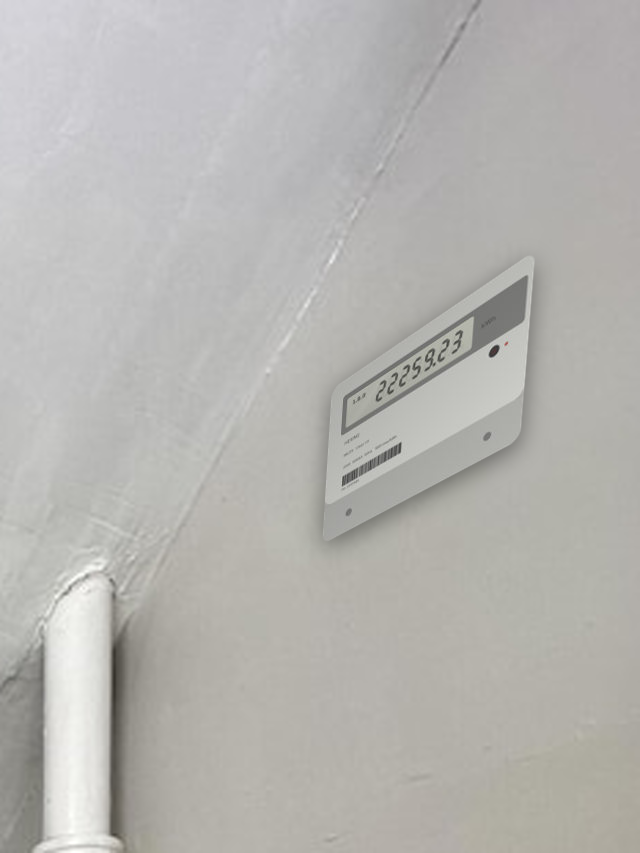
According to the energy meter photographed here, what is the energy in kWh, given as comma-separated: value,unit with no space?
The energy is 22259.23,kWh
